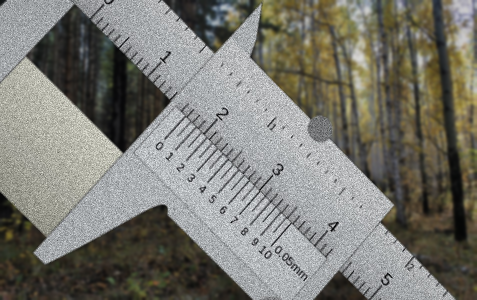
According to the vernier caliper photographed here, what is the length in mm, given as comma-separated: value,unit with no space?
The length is 16.8,mm
